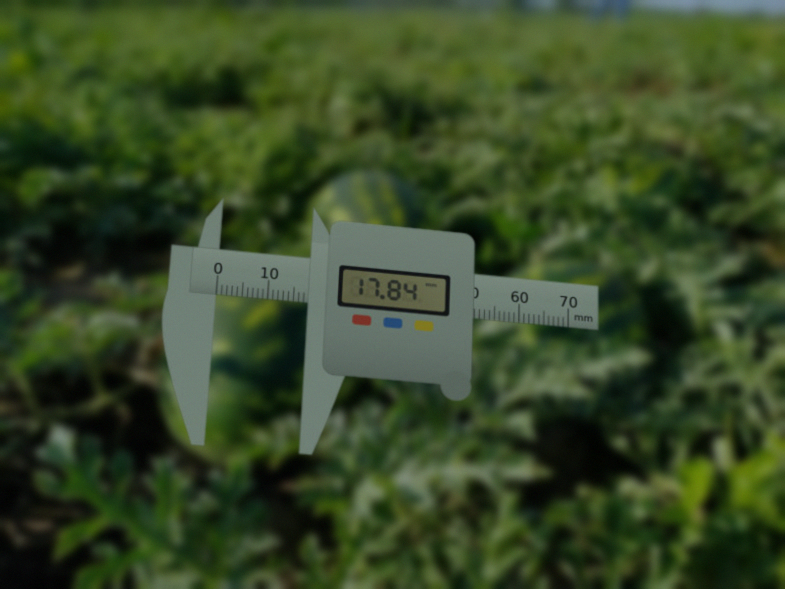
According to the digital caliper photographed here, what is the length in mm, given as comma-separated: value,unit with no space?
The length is 17.84,mm
